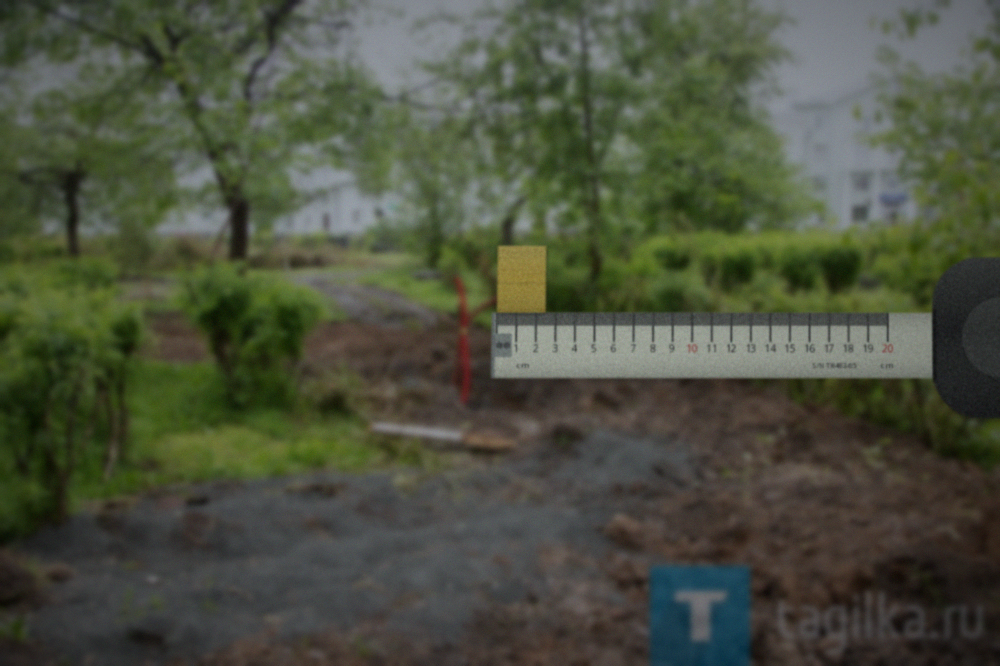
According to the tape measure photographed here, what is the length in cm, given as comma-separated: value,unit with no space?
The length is 2.5,cm
